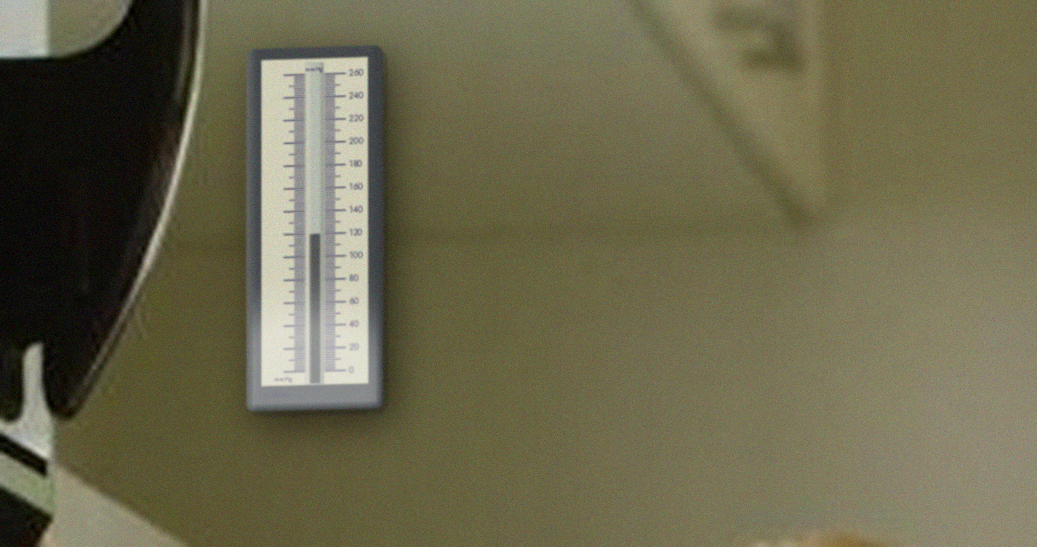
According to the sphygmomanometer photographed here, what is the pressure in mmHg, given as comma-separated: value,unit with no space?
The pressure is 120,mmHg
